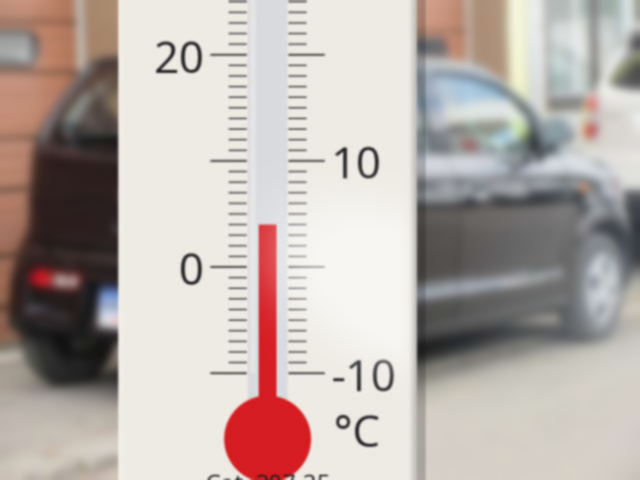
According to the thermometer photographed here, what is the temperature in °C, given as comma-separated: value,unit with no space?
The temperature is 4,°C
